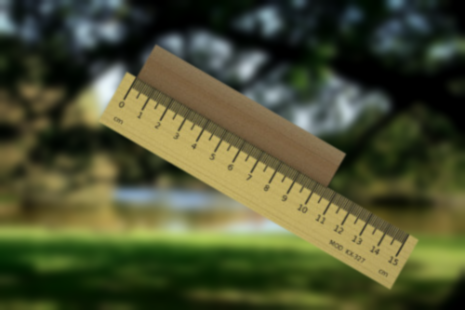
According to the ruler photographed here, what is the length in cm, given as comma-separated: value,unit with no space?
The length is 10.5,cm
